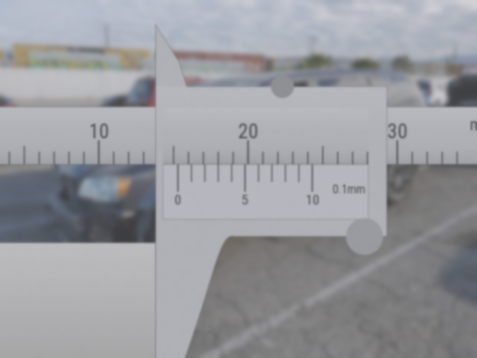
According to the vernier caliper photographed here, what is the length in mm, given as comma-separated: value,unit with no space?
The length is 15.3,mm
